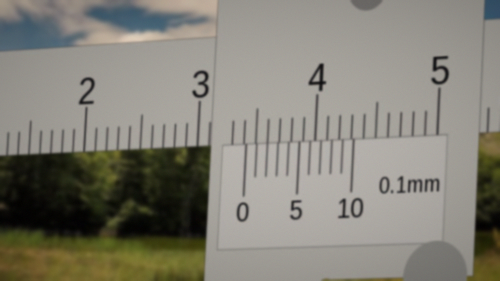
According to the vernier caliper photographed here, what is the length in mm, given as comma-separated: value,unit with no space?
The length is 34.2,mm
